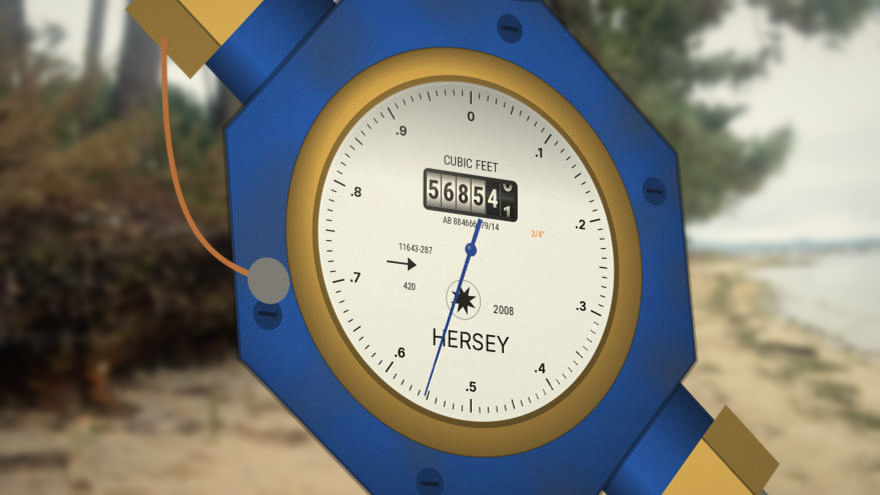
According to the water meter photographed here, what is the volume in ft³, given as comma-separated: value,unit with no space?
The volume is 568540.55,ft³
